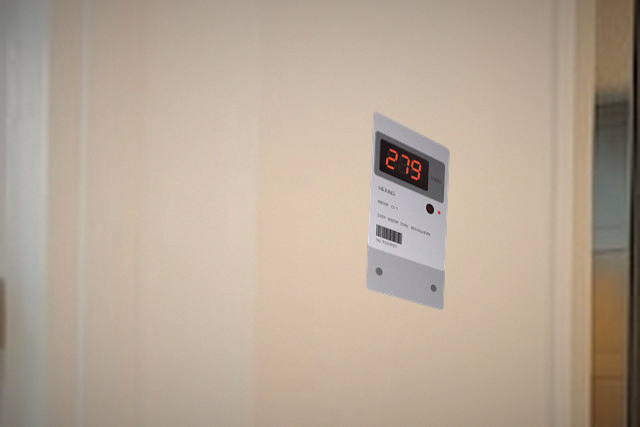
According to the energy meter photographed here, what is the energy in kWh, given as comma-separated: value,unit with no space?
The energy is 279,kWh
